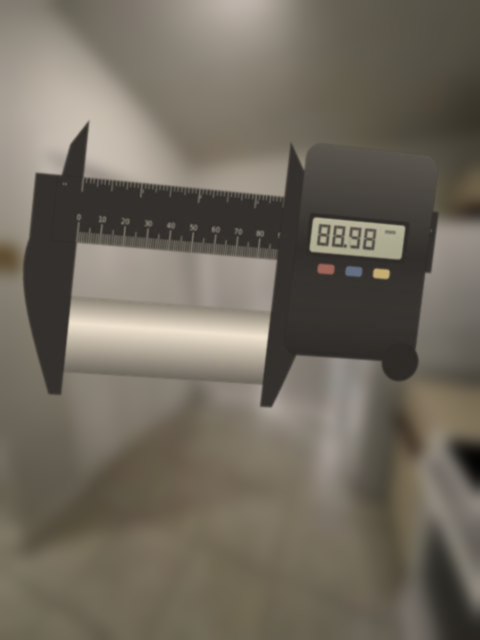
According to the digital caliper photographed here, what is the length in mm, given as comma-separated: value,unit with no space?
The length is 88.98,mm
